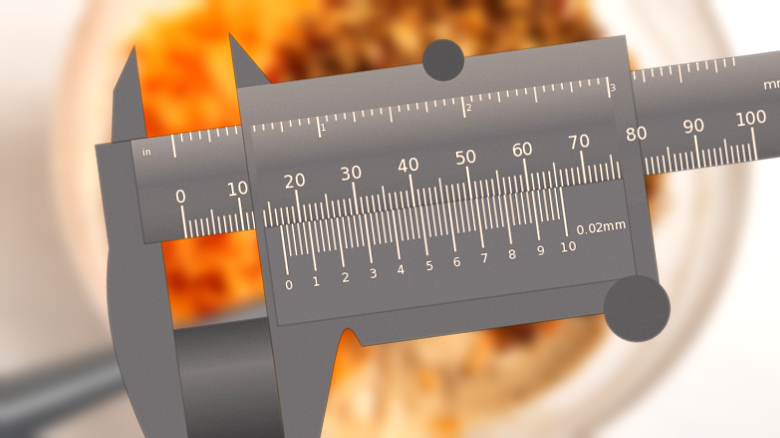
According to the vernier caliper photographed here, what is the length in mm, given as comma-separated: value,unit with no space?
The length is 16.6,mm
